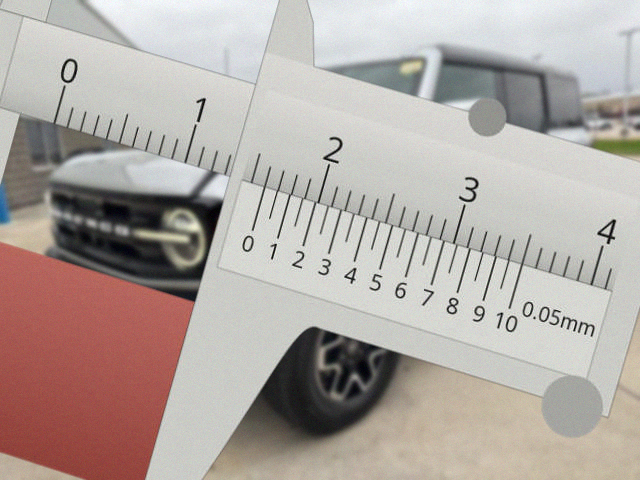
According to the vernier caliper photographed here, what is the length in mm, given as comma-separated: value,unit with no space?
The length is 16.0,mm
